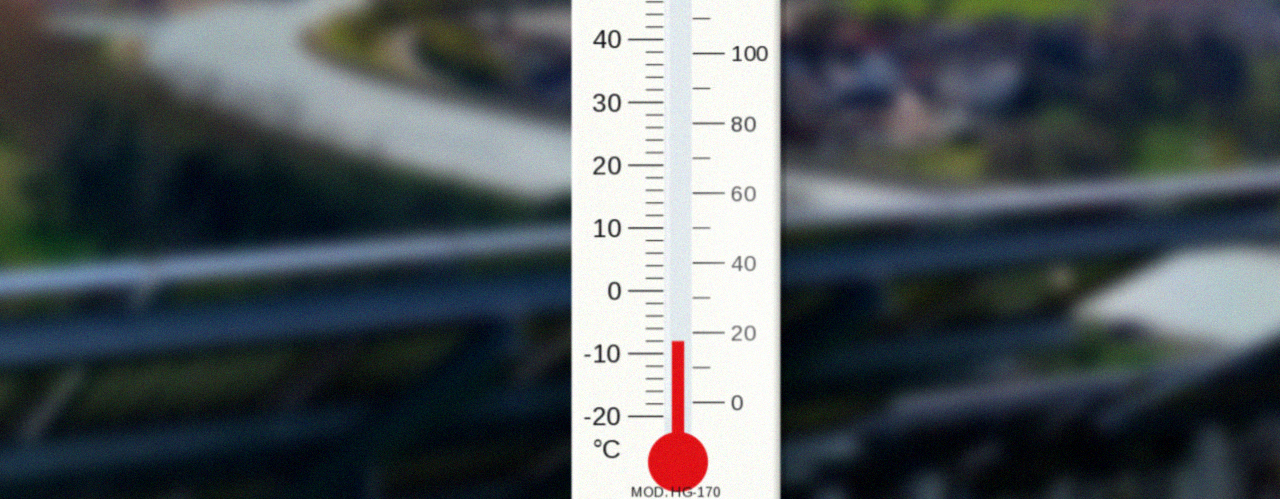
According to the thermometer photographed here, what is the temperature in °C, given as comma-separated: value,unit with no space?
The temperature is -8,°C
